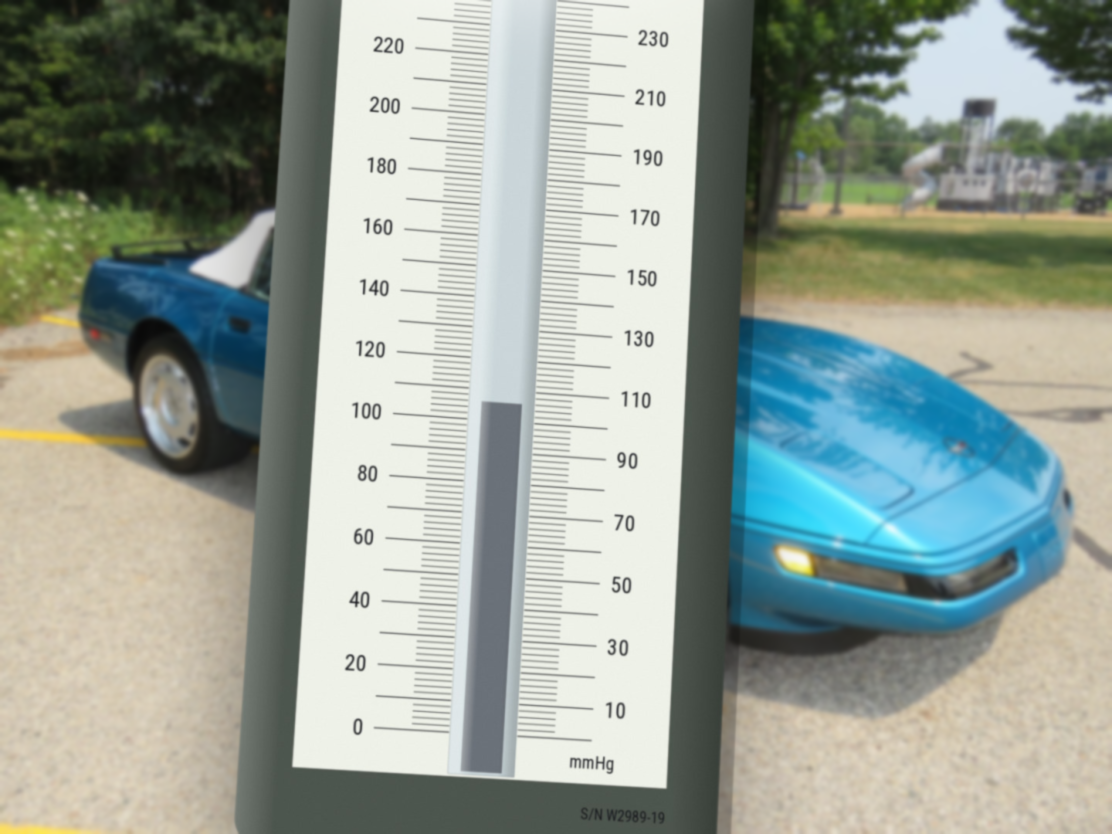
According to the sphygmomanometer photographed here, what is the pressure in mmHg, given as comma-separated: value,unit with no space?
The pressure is 106,mmHg
